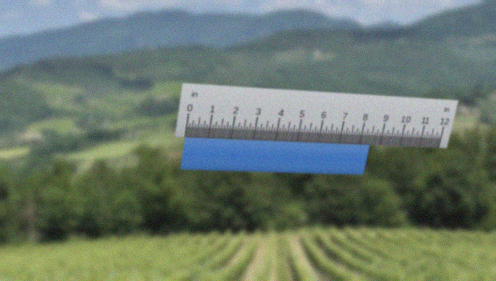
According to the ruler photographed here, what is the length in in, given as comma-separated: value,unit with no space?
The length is 8.5,in
